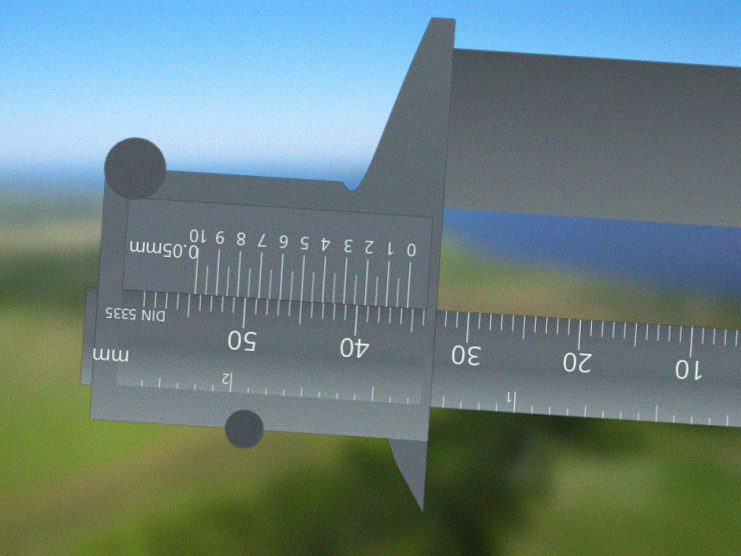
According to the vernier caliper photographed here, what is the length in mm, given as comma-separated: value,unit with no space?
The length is 35.5,mm
